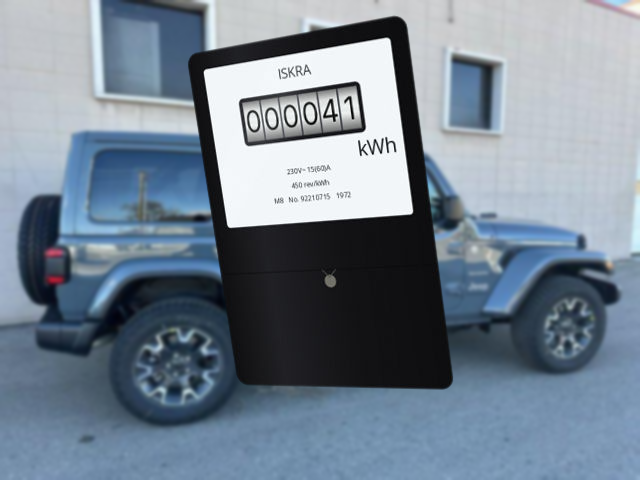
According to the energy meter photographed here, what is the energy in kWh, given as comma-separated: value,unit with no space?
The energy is 41,kWh
